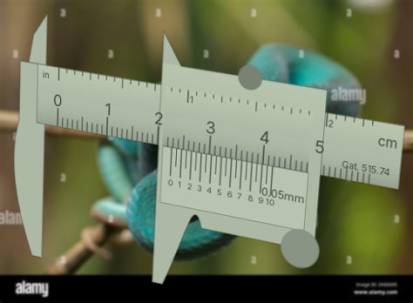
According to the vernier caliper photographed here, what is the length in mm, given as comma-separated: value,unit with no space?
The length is 22.8,mm
